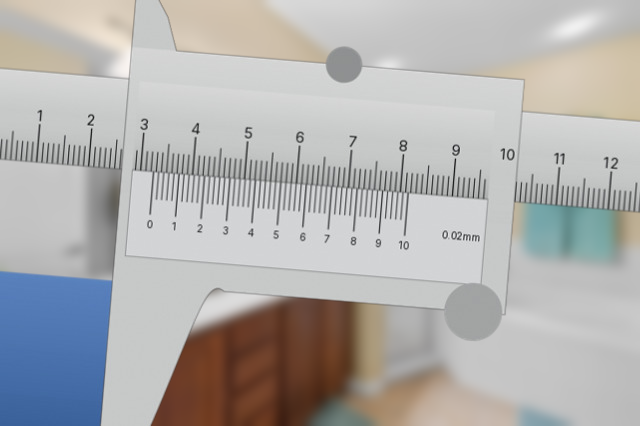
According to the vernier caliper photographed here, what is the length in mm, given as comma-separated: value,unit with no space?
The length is 32.5,mm
